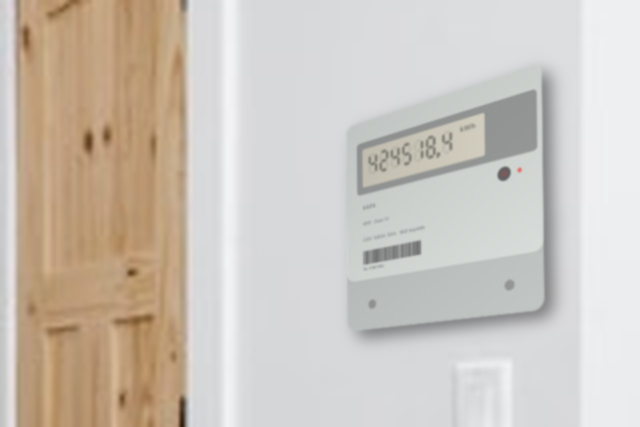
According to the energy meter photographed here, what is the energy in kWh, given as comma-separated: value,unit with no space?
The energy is 424518.4,kWh
